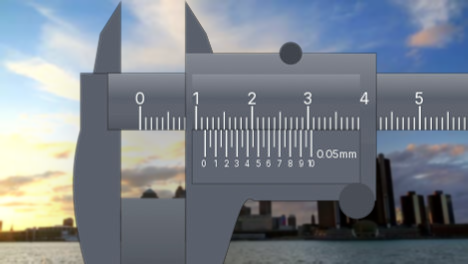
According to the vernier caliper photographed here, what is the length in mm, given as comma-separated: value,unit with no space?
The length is 11.6,mm
